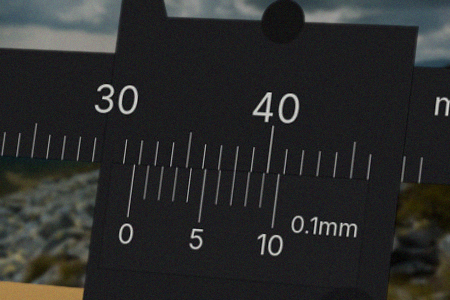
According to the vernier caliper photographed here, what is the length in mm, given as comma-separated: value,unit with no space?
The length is 31.7,mm
